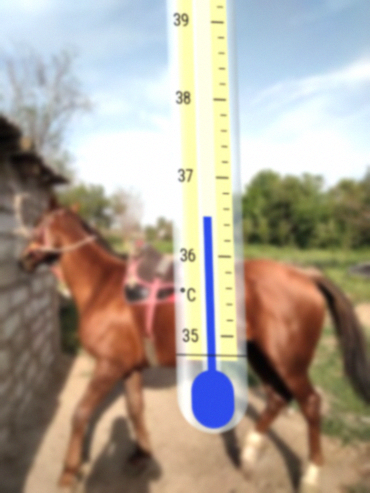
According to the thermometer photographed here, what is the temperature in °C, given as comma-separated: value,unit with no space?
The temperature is 36.5,°C
